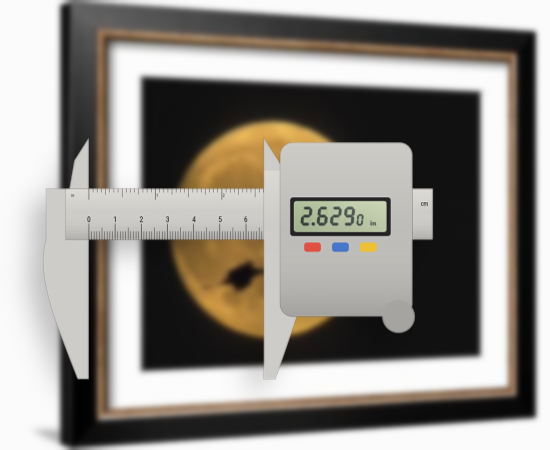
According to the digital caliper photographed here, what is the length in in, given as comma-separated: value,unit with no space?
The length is 2.6290,in
